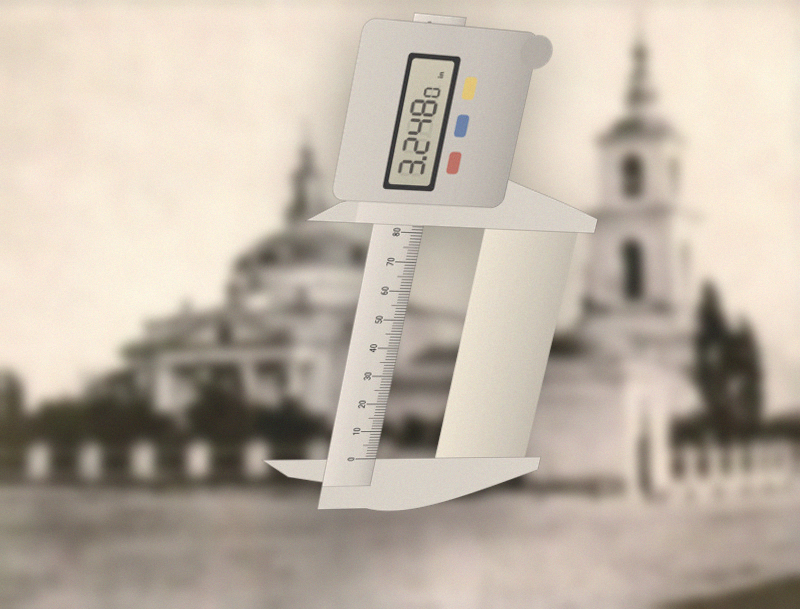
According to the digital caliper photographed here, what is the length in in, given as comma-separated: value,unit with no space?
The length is 3.2480,in
